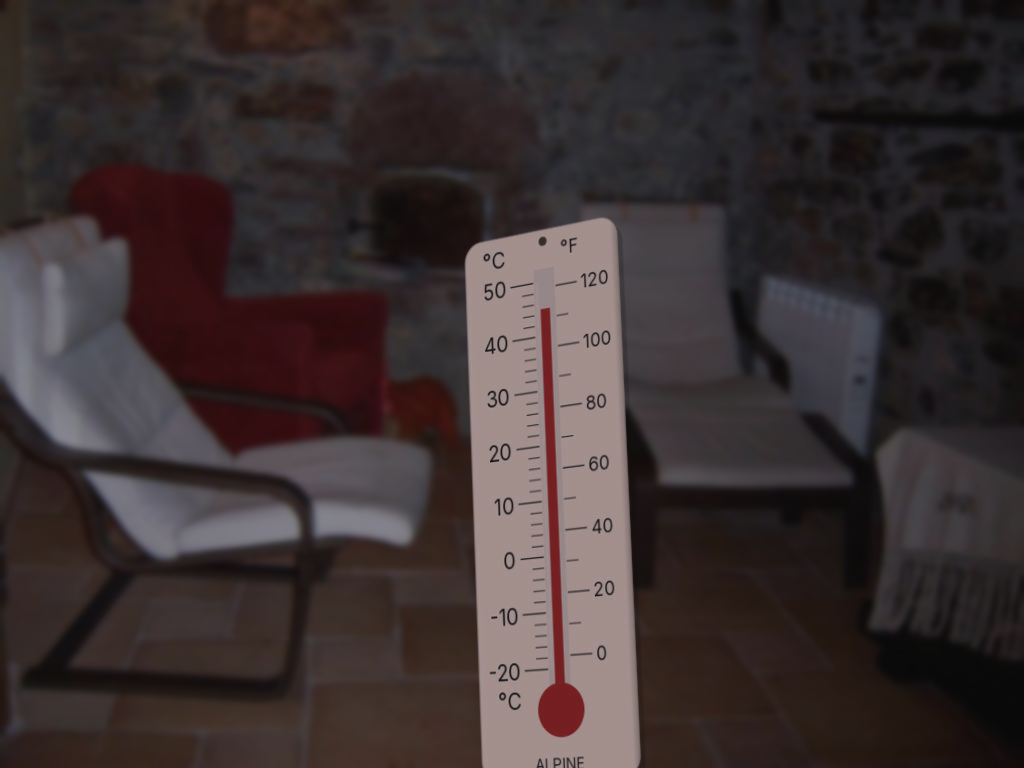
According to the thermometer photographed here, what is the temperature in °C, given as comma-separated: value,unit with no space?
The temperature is 45,°C
